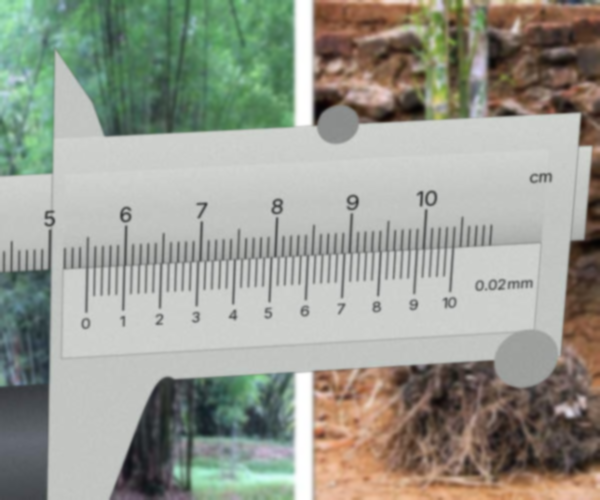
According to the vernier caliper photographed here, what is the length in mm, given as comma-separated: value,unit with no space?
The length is 55.0,mm
